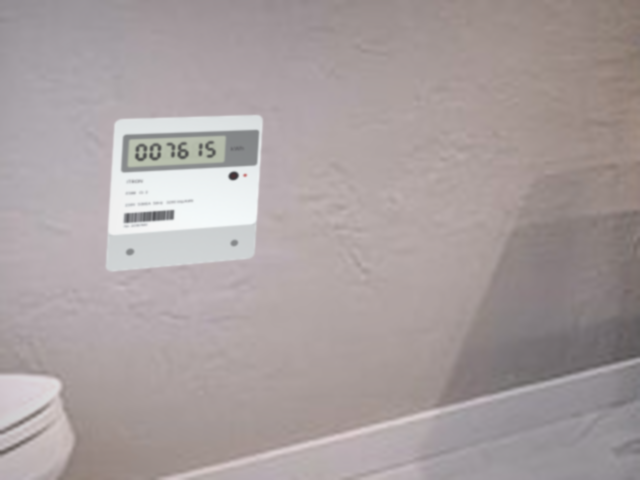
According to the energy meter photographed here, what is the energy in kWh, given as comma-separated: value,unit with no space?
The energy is 7615,kWh
